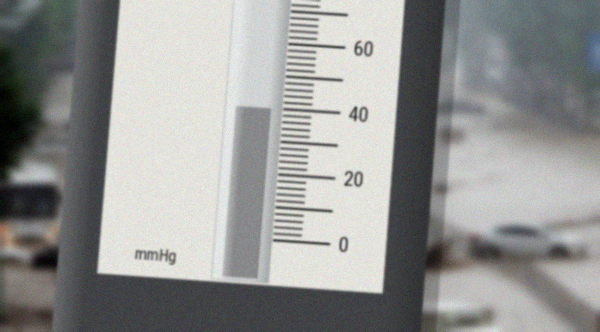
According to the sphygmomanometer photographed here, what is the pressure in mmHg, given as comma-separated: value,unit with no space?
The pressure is 40,mmHg
